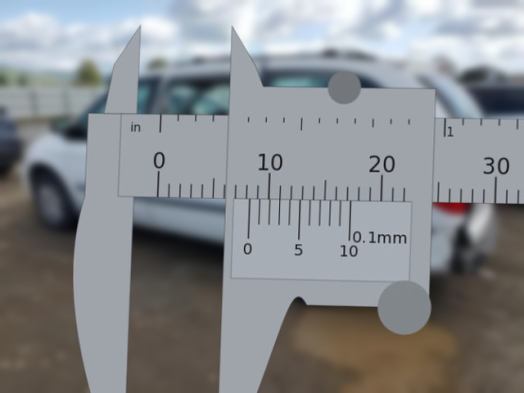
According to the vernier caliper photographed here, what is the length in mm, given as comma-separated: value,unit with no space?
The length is 8.3,mm
